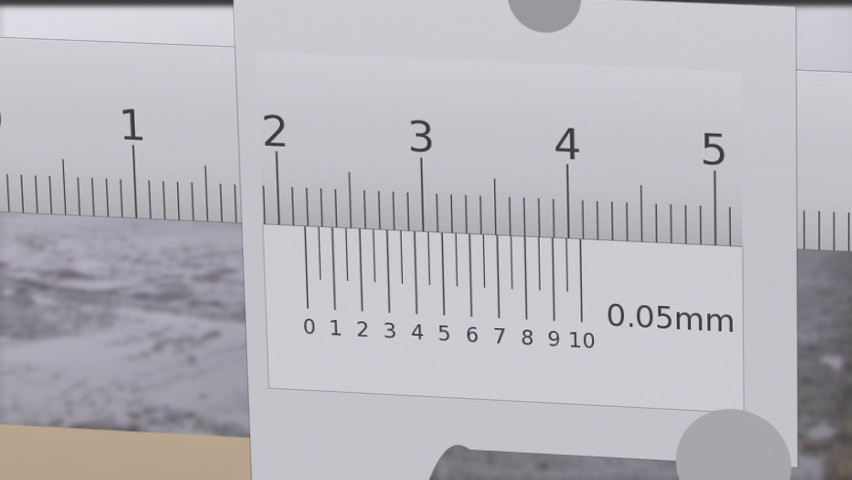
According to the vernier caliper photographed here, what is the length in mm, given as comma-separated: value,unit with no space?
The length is 21.8,mm
